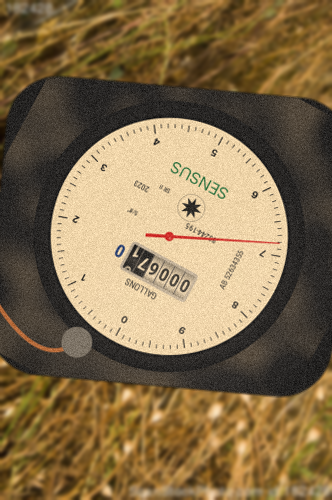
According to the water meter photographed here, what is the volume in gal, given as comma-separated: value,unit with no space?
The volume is 6706.8,gal
